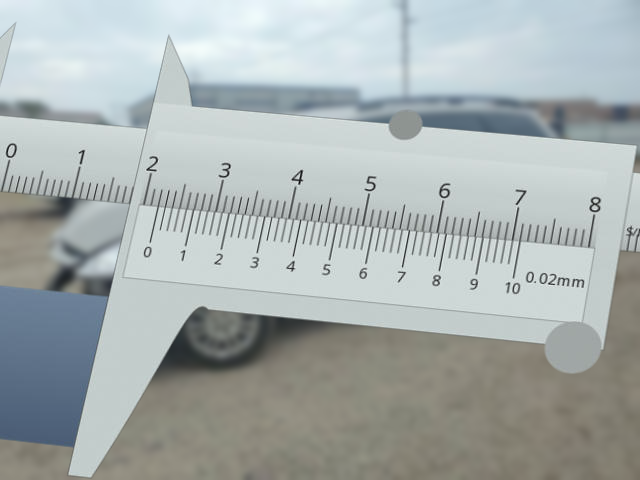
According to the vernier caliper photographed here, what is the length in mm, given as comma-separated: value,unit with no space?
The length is 22.0,mm
